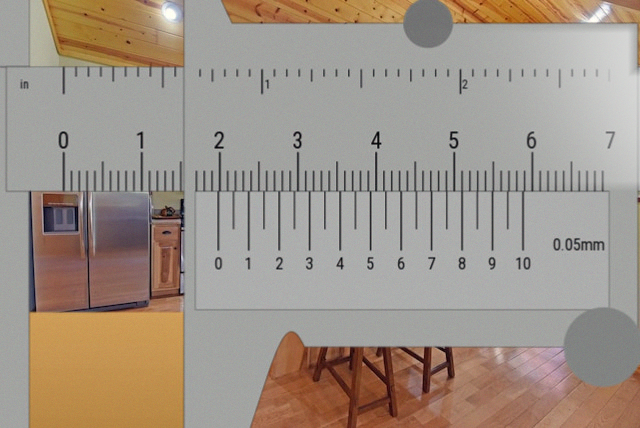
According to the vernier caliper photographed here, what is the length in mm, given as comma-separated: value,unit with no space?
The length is 19.8,mm
